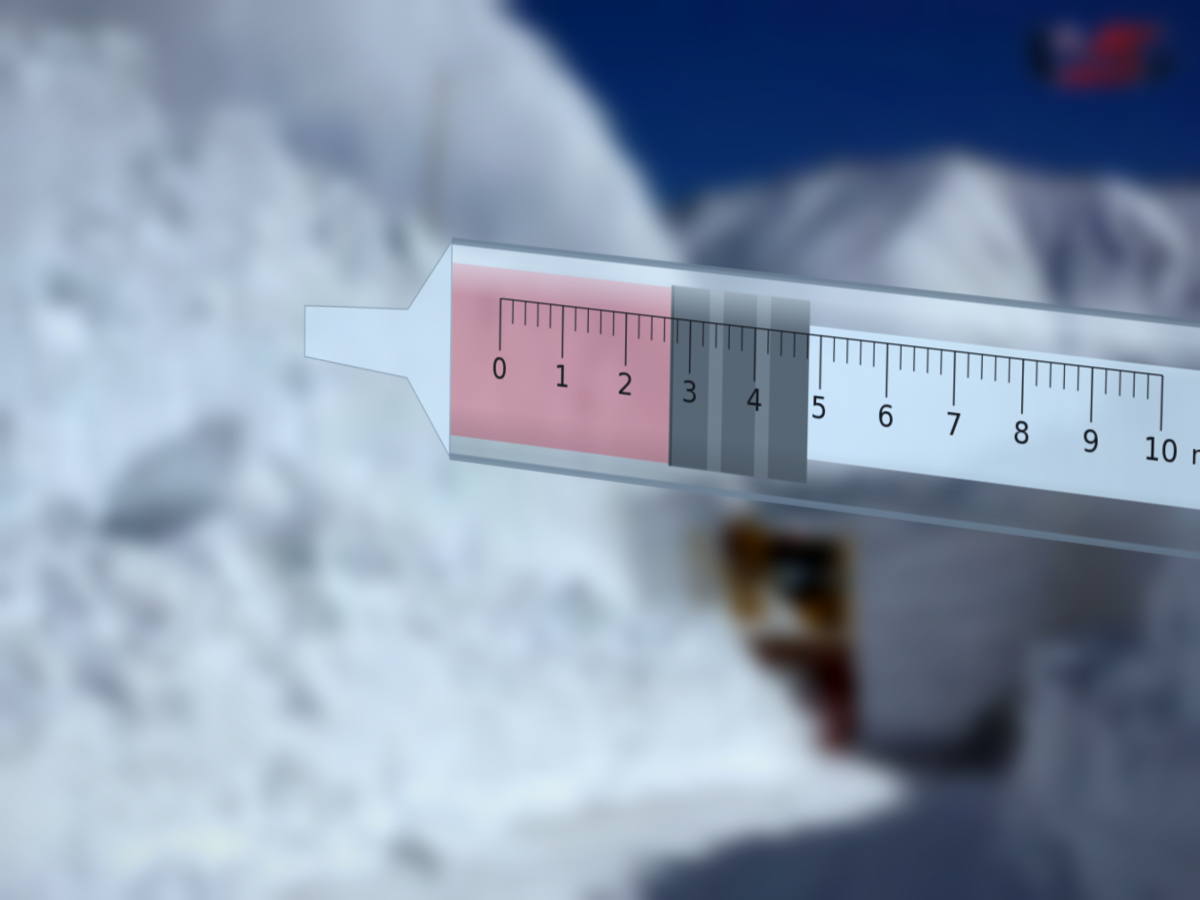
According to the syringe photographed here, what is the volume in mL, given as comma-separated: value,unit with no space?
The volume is 2.7,mL
